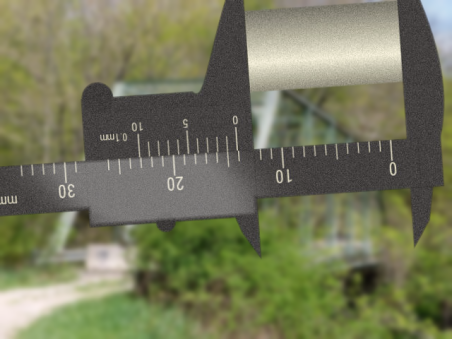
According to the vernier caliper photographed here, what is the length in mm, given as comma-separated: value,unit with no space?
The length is 14.1,mm
